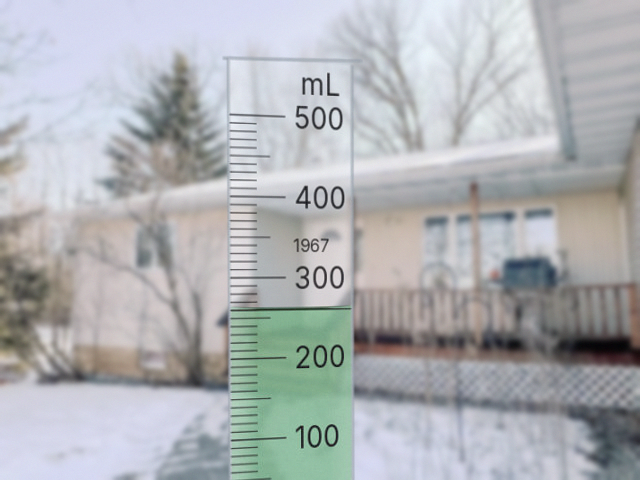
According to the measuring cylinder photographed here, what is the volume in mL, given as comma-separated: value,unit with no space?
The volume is 260,mL
